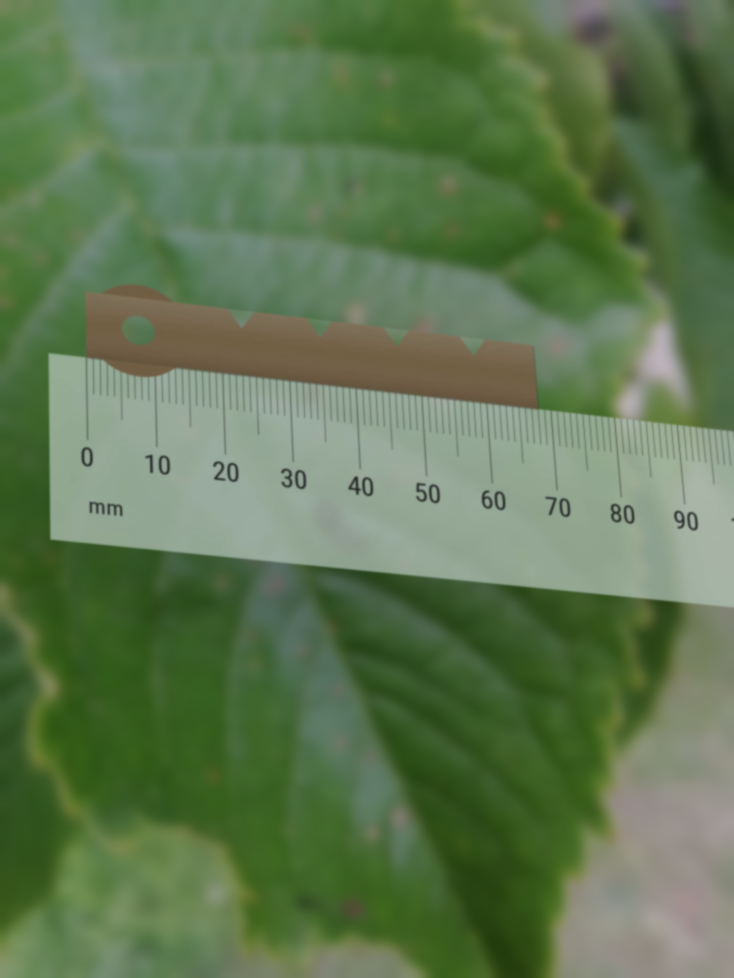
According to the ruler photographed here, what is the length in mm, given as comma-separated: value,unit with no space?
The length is 68,mm
